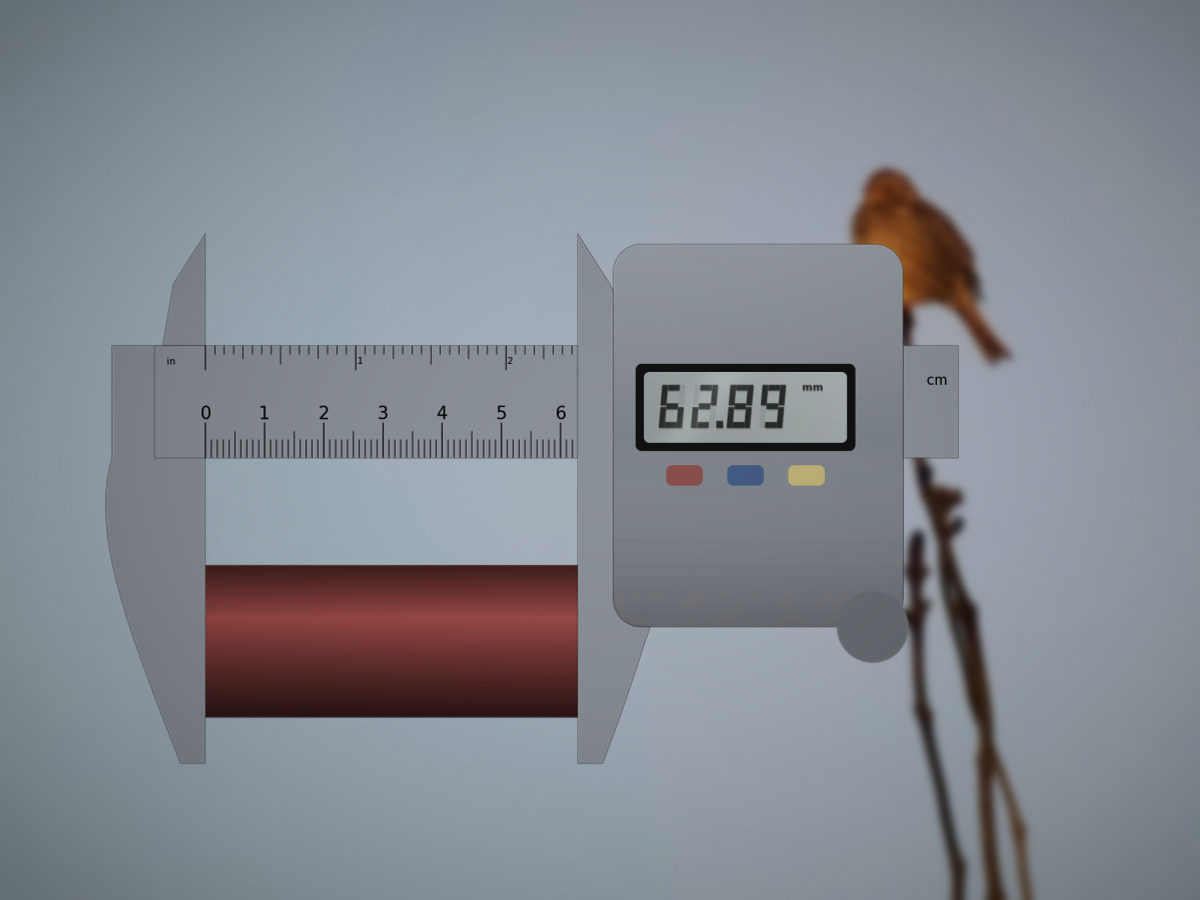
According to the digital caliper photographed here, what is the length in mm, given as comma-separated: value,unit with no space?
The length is 62.89,mm
